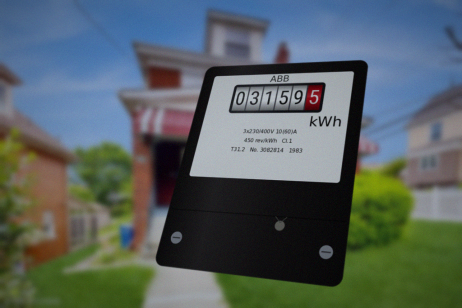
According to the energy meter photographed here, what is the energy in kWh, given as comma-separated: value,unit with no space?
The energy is 3159.5,kWh
